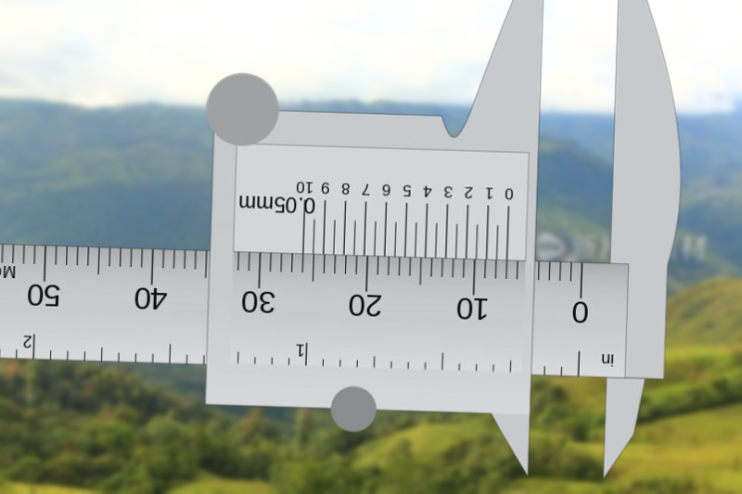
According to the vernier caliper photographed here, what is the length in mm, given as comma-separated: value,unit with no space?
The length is 7.0,mm
